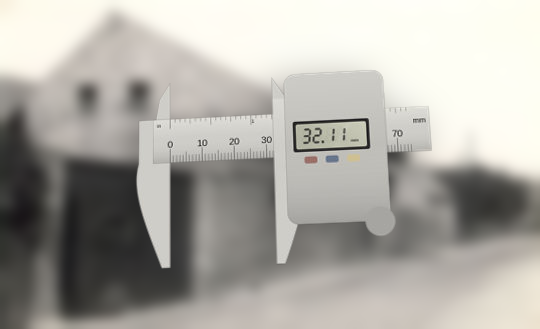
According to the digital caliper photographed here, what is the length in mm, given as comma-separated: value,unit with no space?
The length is 32.11,mm
